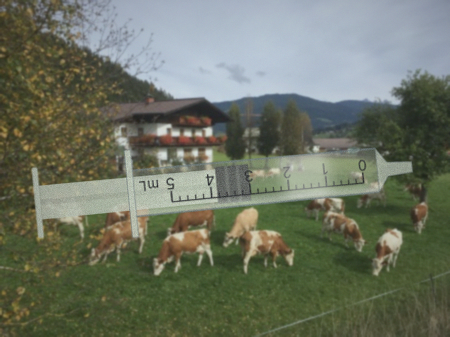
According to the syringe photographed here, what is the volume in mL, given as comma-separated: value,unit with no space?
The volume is 3,mL
